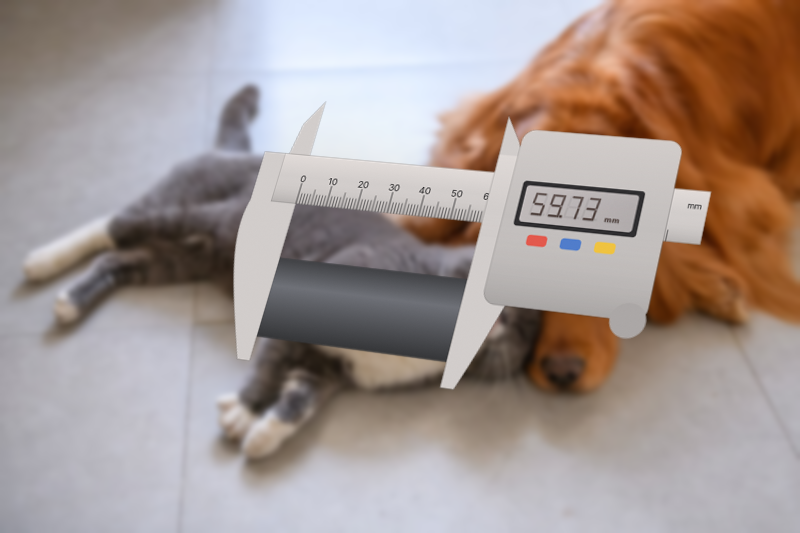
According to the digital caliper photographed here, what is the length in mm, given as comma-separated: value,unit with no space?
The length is 59.73,mm
